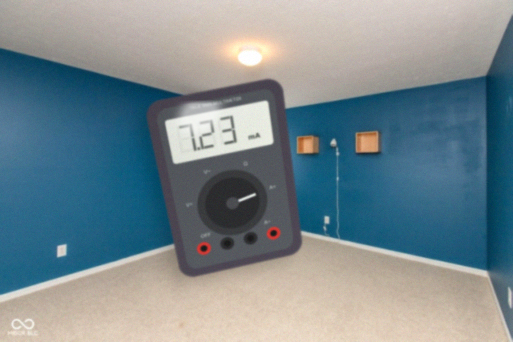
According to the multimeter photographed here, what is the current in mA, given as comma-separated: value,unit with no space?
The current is 7.23,mA
